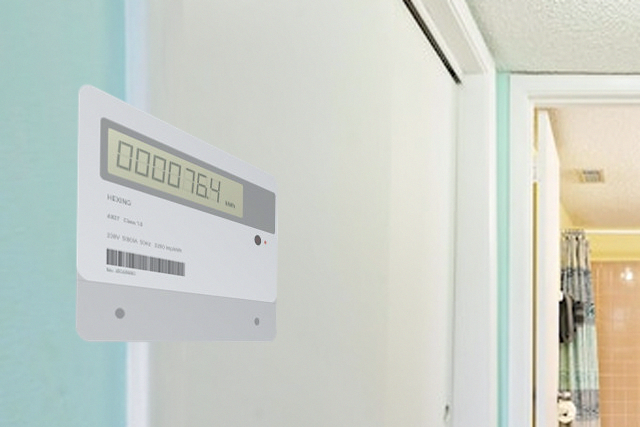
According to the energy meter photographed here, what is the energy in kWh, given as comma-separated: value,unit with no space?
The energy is 76.4,kWh
